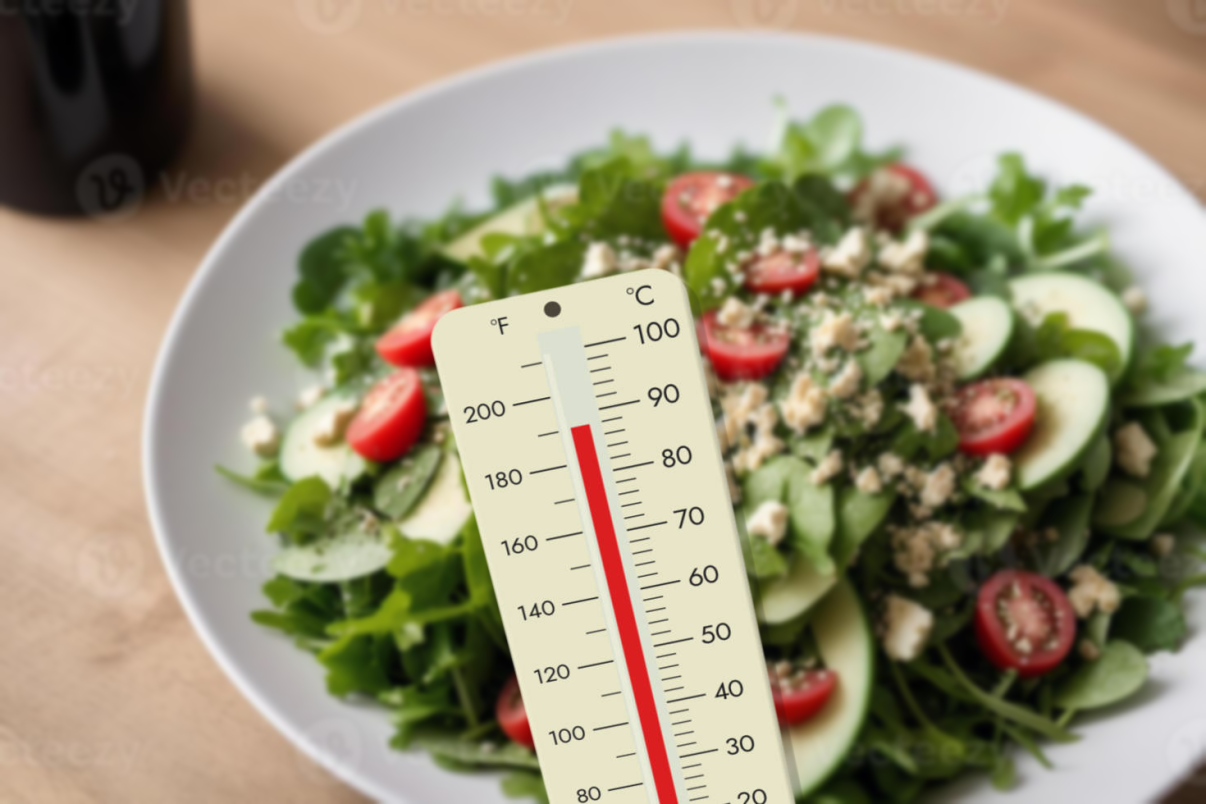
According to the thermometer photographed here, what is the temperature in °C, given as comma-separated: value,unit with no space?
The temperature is 88,°C
